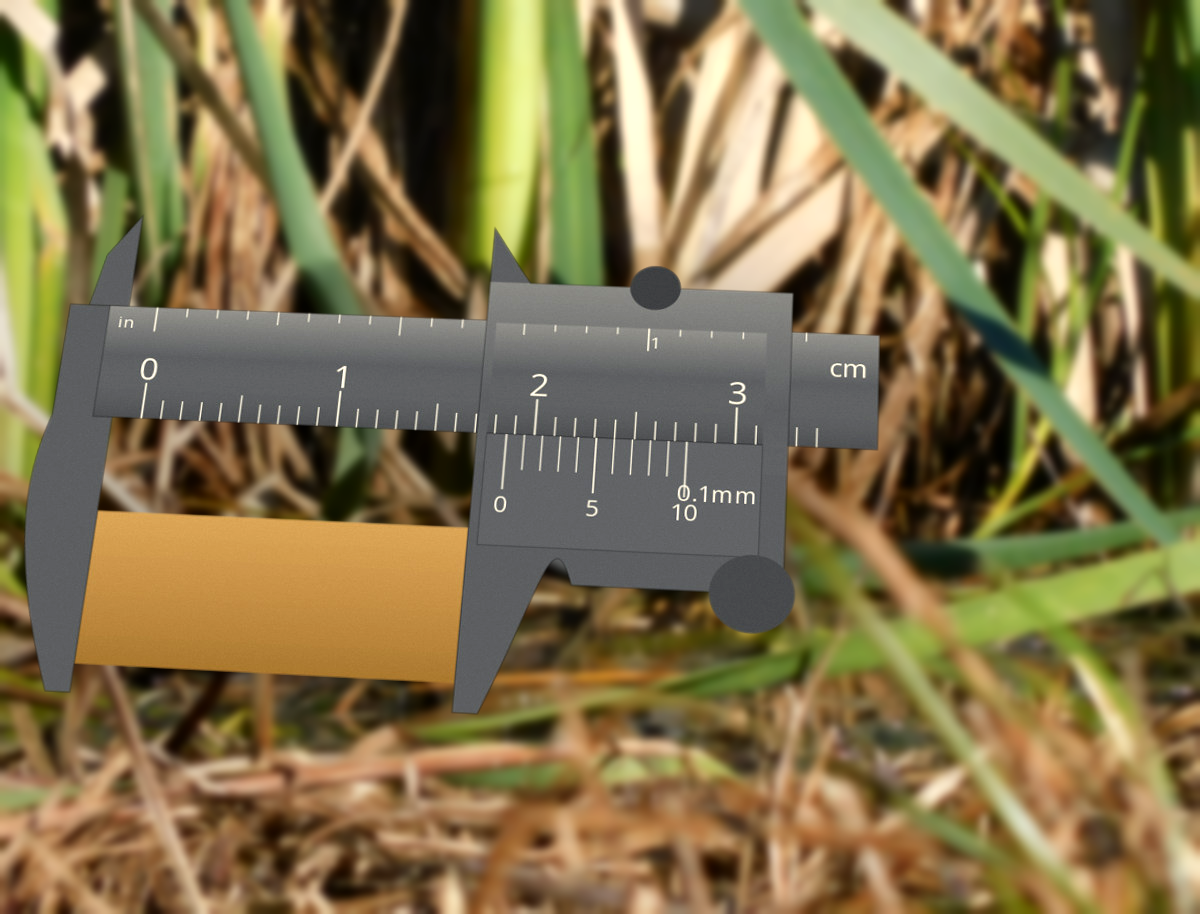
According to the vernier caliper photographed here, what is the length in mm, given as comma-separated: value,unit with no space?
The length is 18.6,mm
